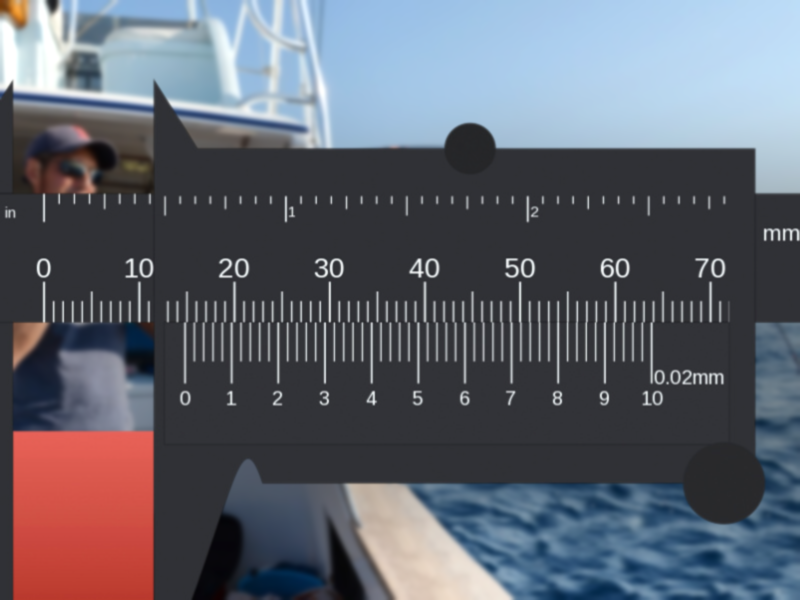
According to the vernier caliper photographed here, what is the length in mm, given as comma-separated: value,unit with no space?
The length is 14.8,mm
